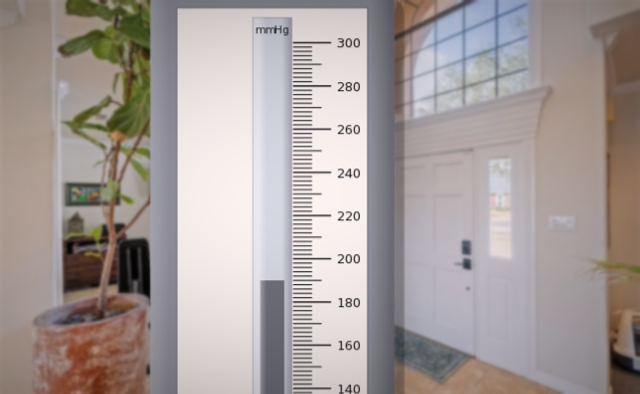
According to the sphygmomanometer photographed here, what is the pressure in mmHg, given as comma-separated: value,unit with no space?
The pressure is 190,mmHg
